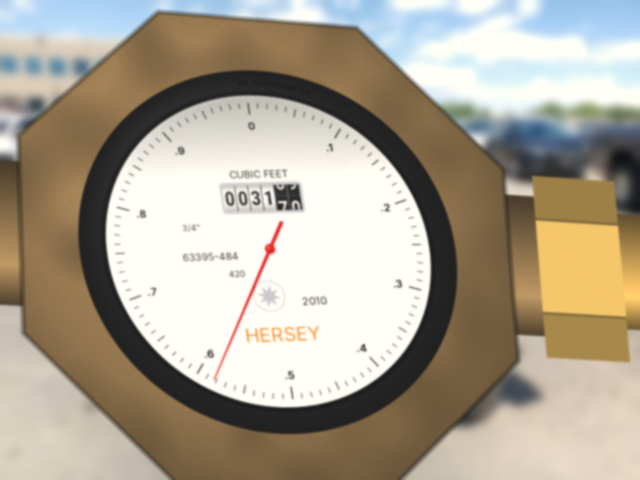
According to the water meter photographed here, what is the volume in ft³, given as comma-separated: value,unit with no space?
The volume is 3169.58,ft³
